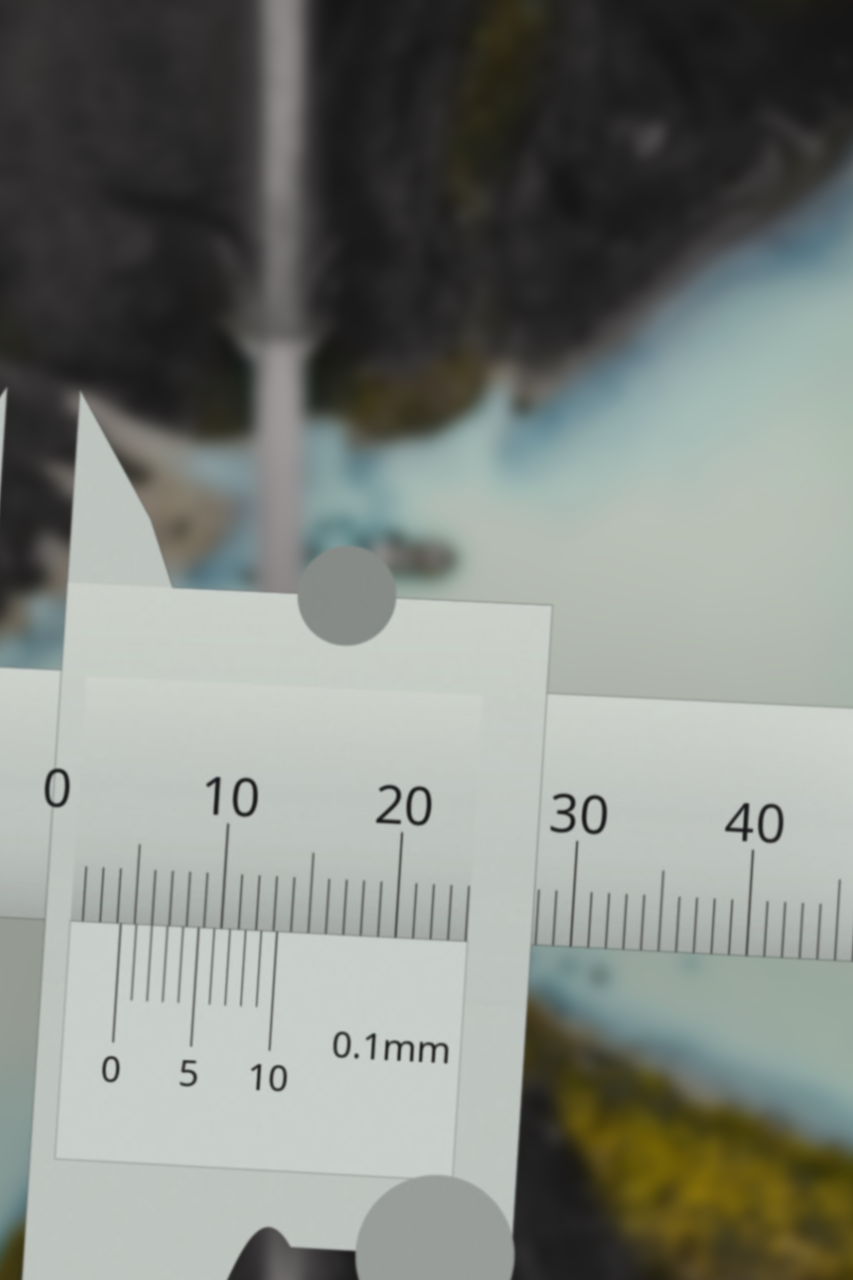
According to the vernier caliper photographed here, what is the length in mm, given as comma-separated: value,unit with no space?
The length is 4.2,mm
